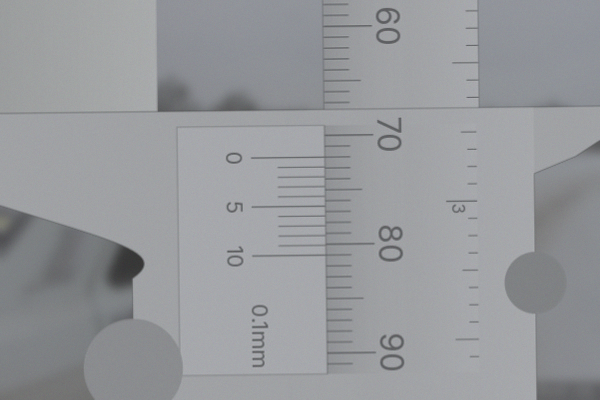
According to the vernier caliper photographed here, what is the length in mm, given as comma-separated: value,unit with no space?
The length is 72.0,mm
